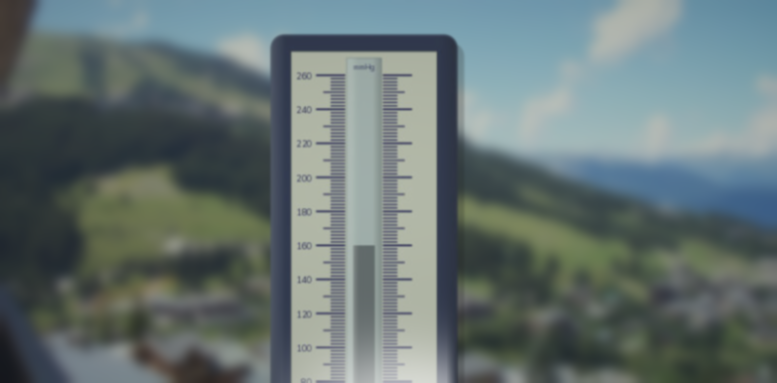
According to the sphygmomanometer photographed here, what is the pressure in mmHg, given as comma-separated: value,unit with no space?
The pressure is 160,mmHg
